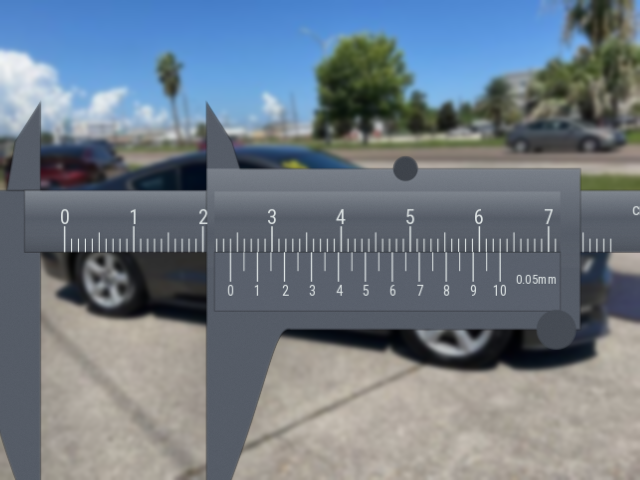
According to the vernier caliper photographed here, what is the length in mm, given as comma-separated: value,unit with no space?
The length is 24.0,mm
